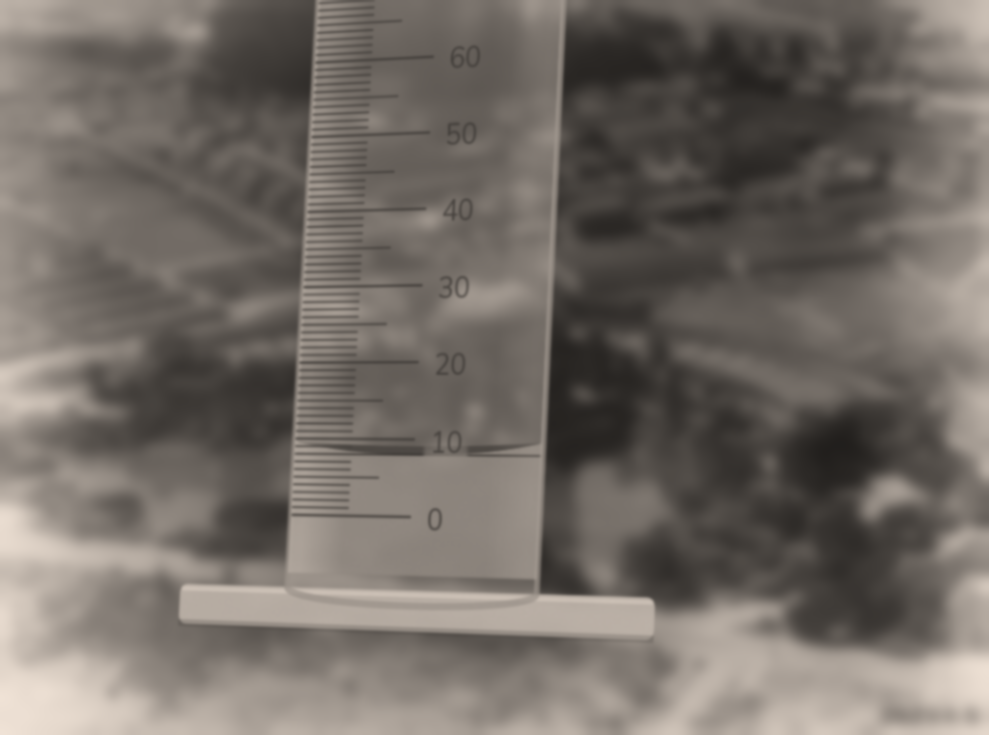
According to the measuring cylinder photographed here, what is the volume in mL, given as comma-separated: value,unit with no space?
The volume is 8,mL
